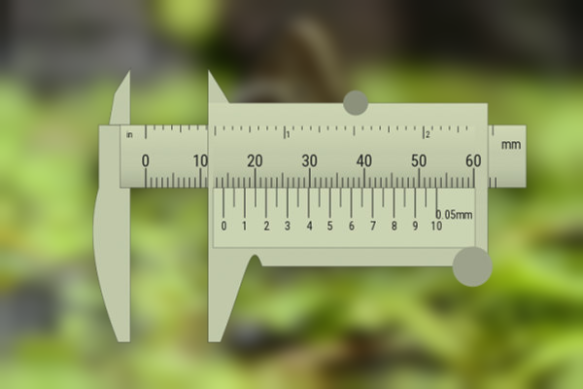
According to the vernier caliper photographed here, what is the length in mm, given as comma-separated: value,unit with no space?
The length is 14.2,mm
